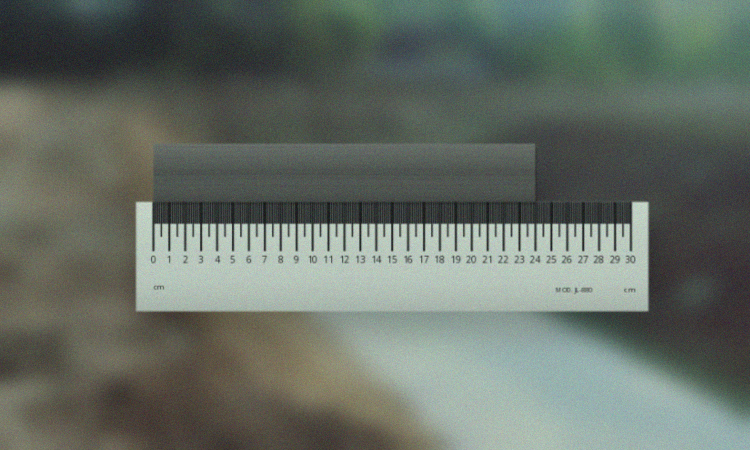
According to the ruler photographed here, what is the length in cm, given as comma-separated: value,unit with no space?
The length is 24,cm
